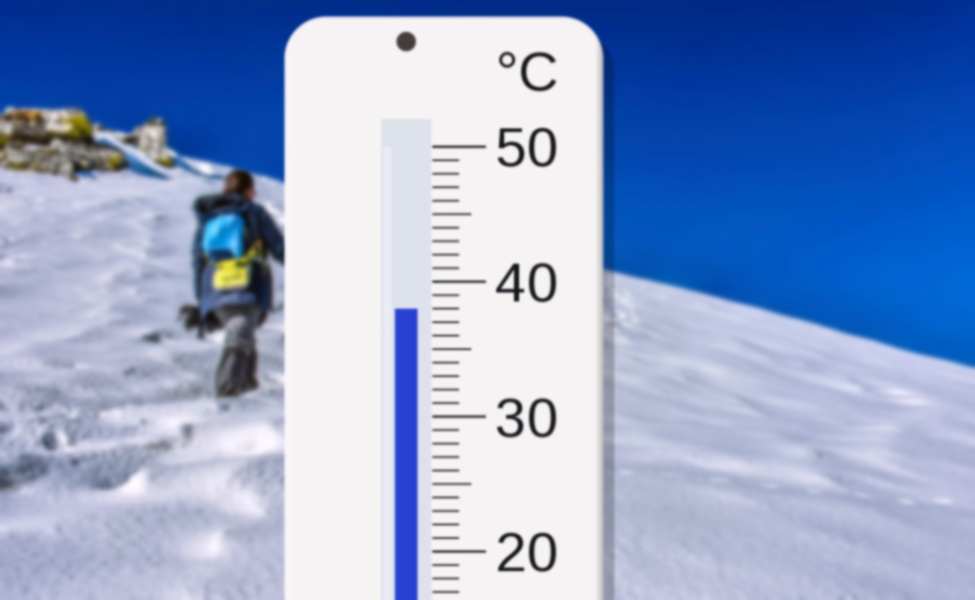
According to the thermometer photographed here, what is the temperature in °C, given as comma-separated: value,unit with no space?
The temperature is 38,°C
